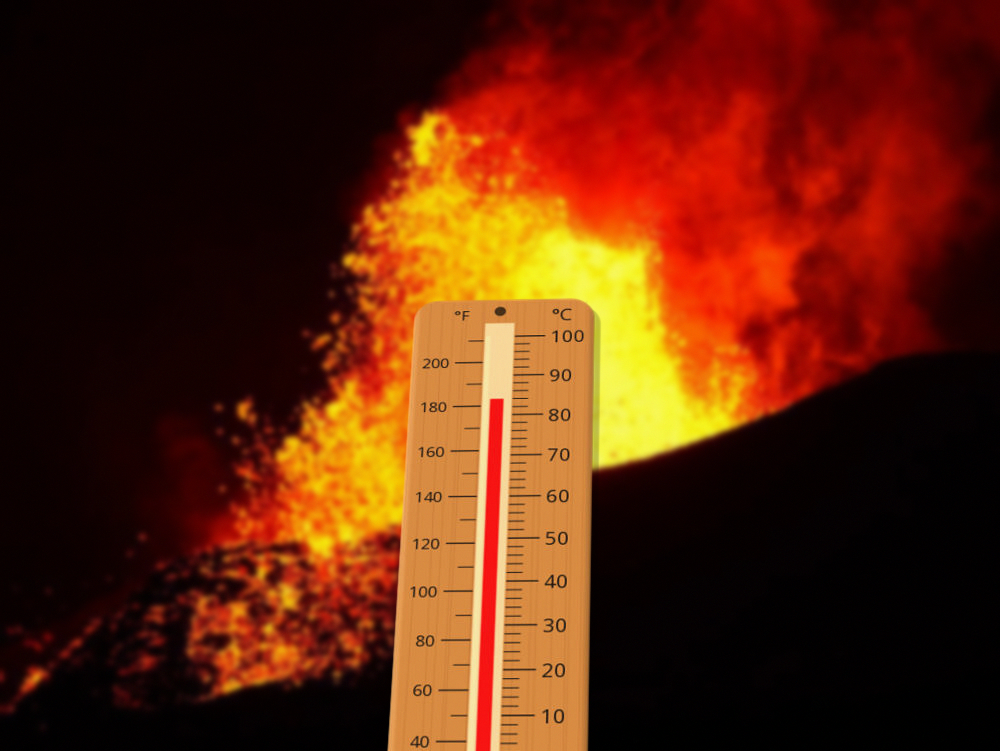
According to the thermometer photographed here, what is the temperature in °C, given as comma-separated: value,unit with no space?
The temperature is 84,°C
